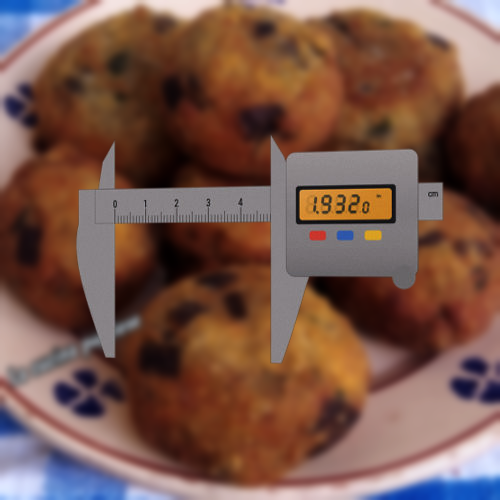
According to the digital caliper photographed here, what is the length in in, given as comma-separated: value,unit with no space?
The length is 1.9320,in
